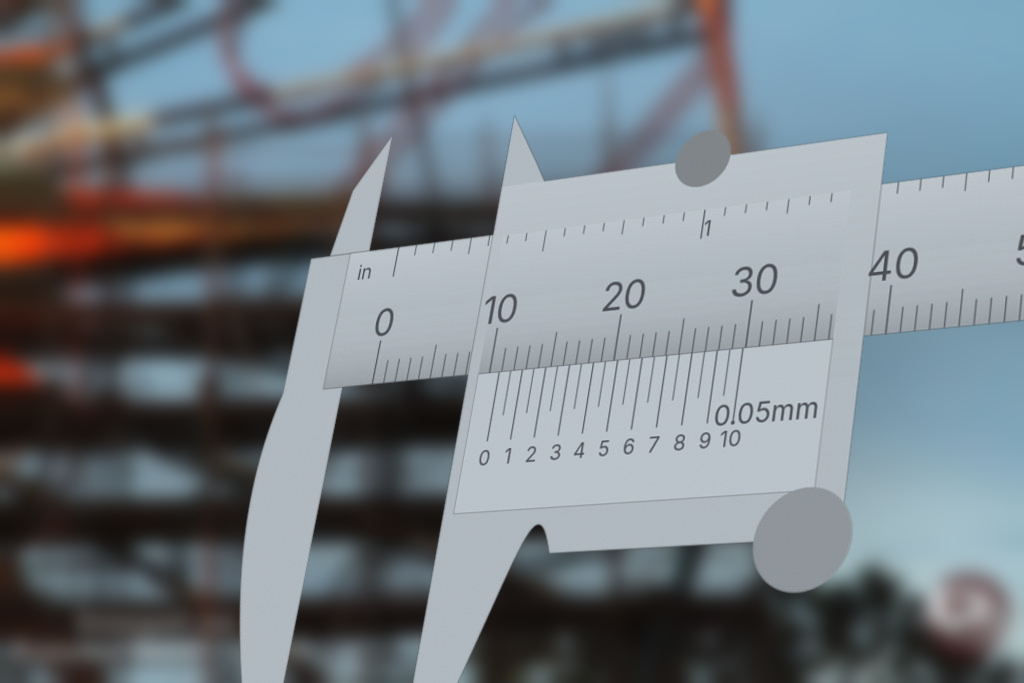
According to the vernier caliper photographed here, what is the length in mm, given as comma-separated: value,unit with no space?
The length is 10.8,mm
